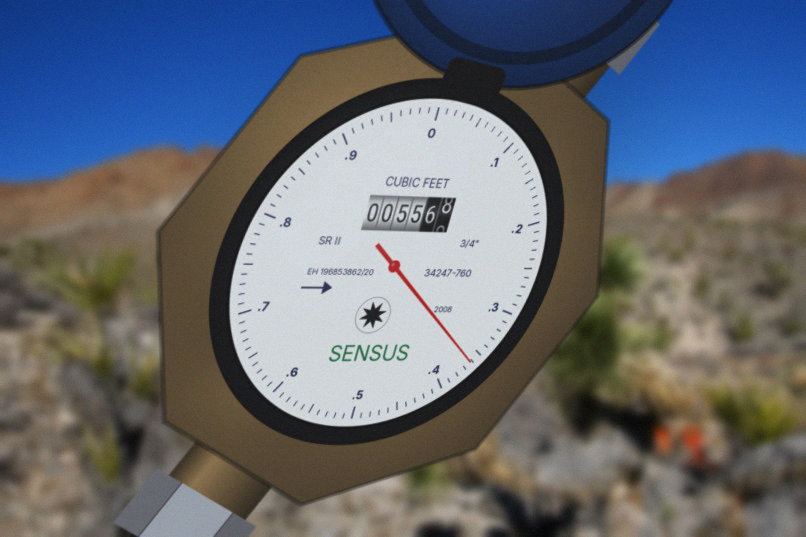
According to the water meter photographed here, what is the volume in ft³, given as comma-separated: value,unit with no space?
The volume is 5568.36,ft³
